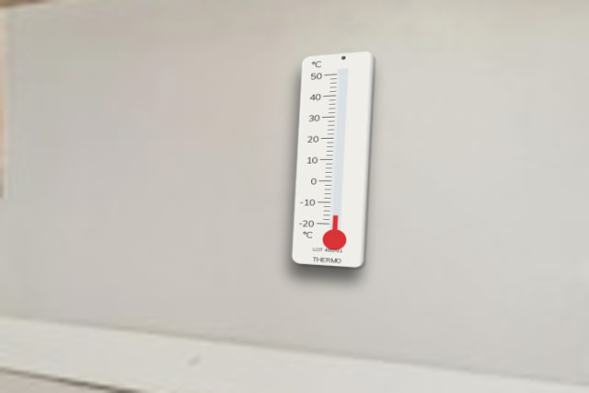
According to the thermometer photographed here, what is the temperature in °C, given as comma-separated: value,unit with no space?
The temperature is -16,°C
